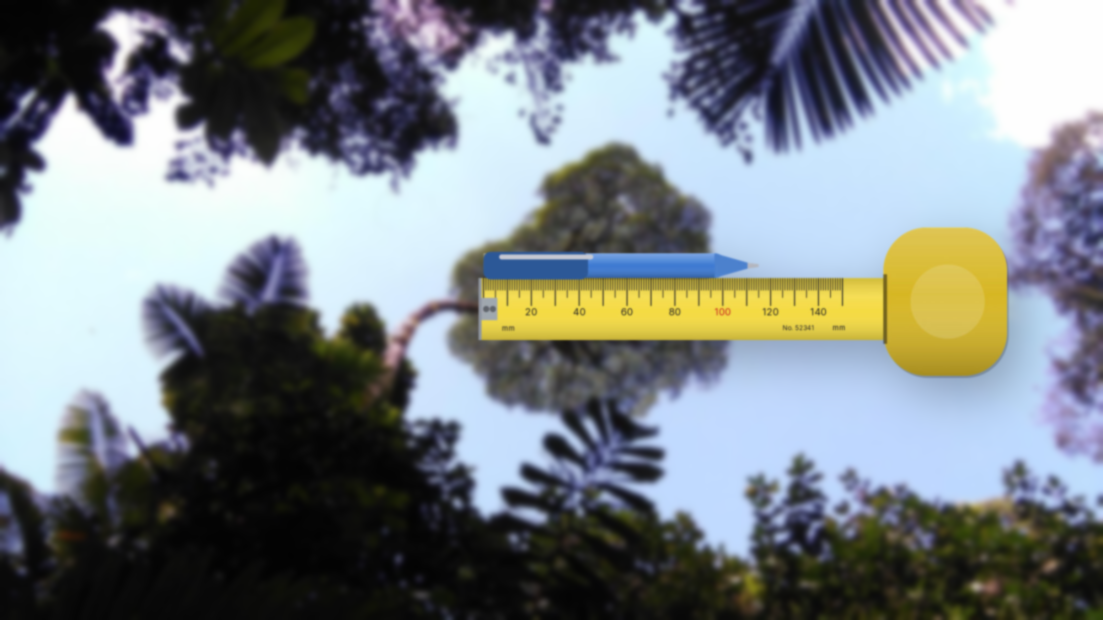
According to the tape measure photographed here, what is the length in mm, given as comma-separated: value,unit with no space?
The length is 115,mm
